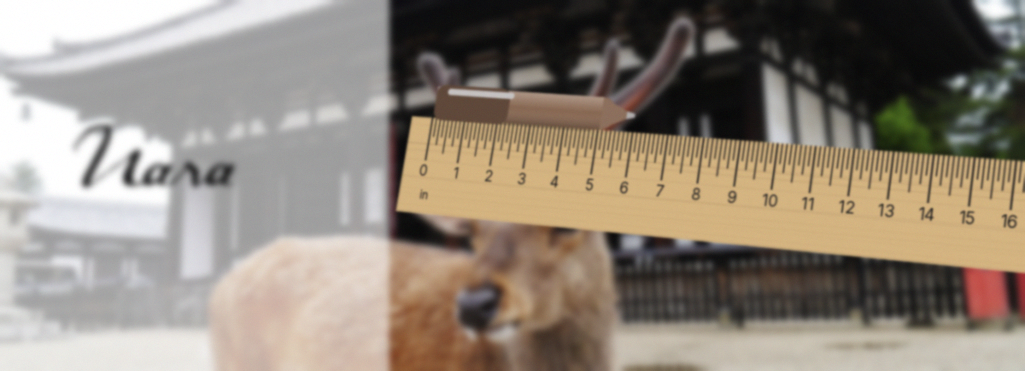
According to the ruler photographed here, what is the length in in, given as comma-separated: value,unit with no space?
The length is 6,in
